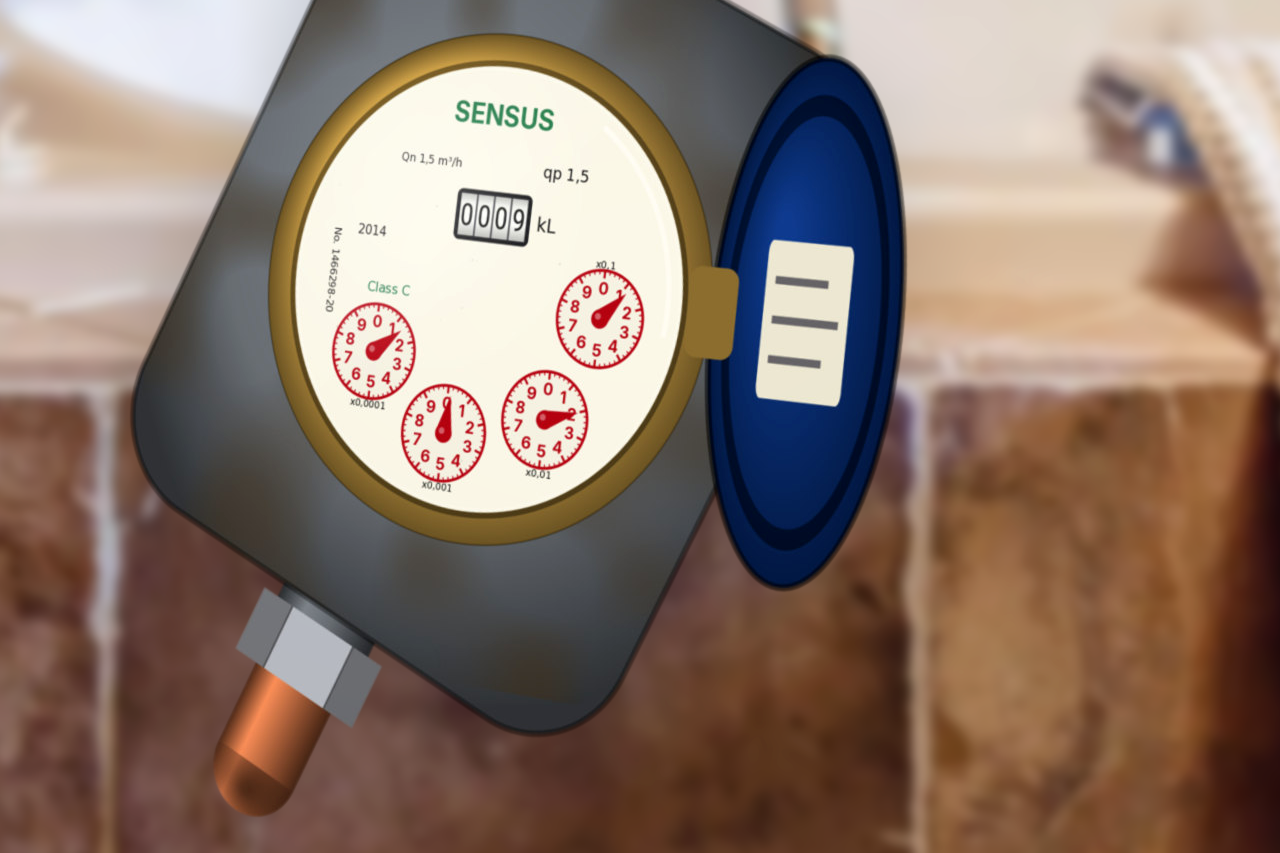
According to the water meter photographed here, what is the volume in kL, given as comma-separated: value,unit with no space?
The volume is 9.1201,kL
